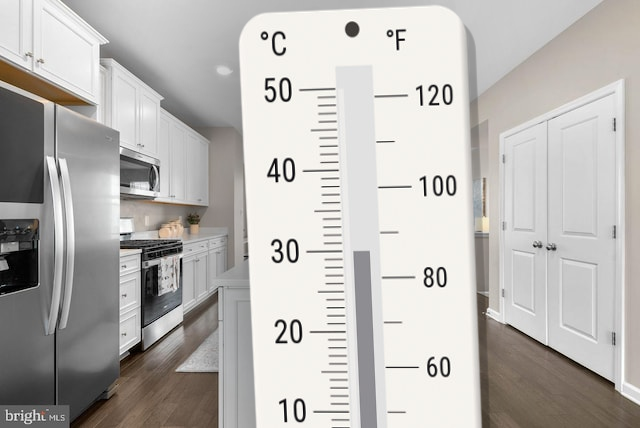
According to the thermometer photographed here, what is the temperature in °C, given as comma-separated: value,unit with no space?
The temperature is 30,°C
